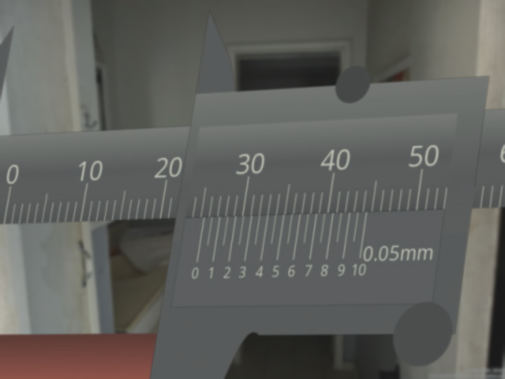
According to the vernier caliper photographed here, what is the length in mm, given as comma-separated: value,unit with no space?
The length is 25.4,mm
